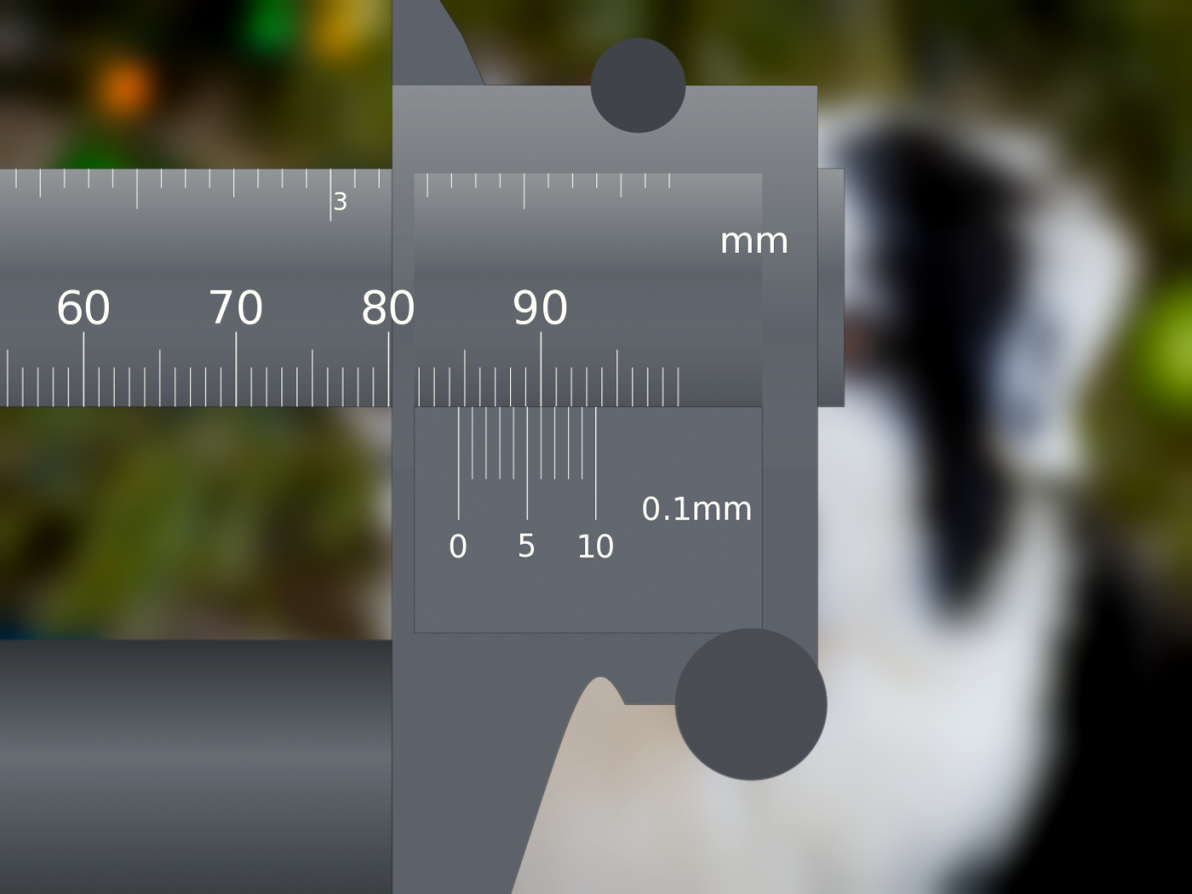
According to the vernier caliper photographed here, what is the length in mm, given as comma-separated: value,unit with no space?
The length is 84.6,mm
